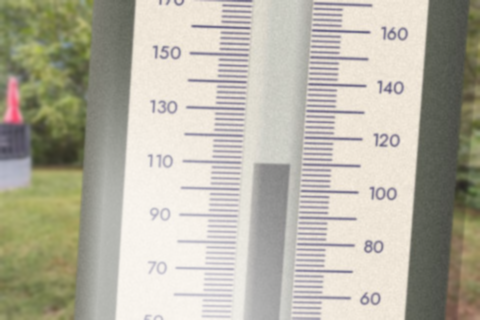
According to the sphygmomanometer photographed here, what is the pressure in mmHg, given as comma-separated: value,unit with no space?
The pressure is 110,mmHg
